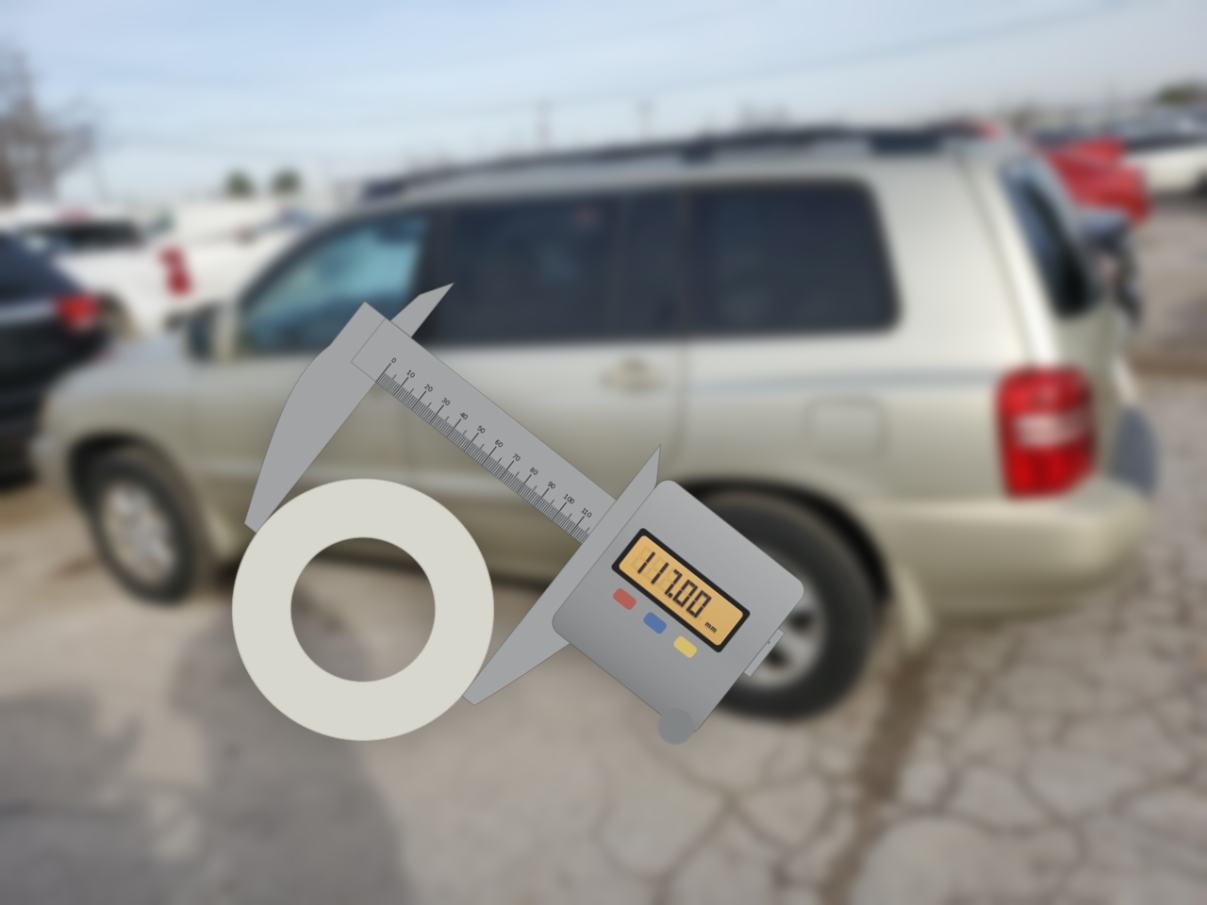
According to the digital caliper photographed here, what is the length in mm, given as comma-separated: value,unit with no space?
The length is 117.00,mm
